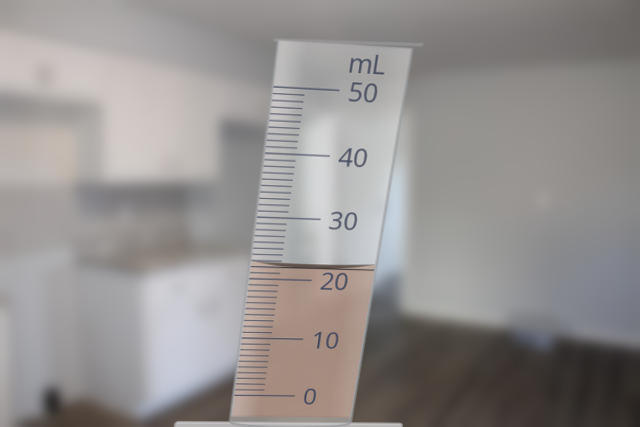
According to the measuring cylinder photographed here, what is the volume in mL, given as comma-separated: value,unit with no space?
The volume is 22,mL
